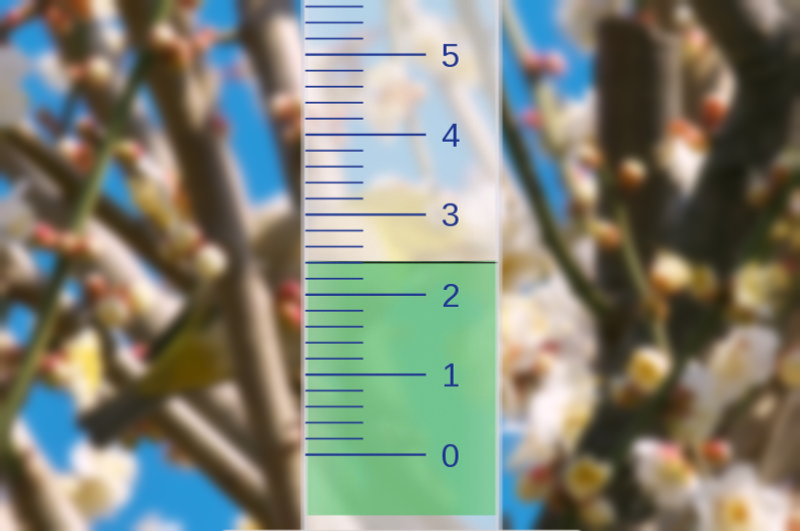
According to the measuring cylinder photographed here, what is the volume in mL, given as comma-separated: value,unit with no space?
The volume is 2.4,mL
